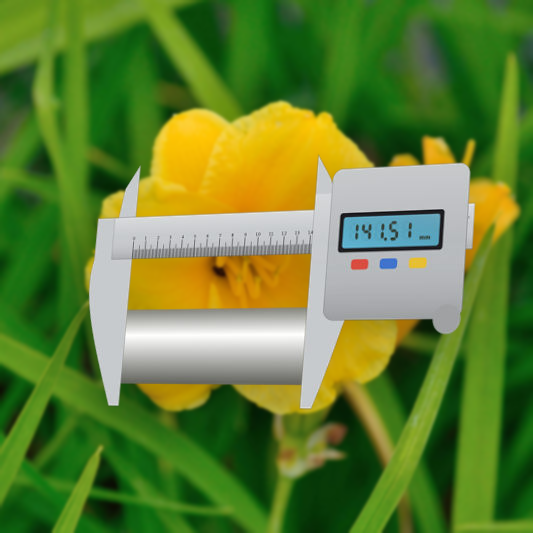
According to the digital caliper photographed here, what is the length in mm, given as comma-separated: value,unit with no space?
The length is 141.51,mm
